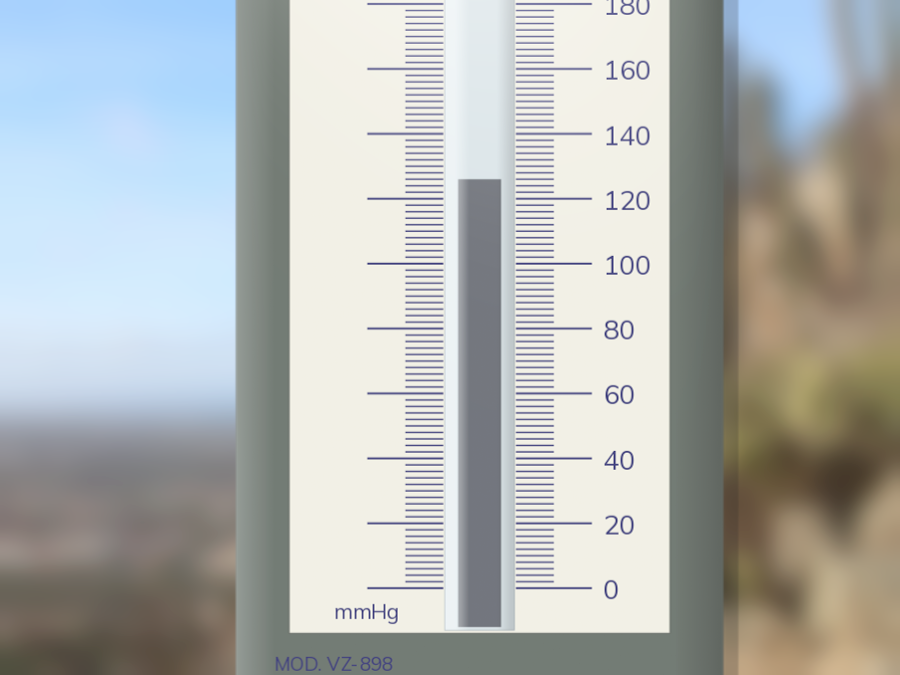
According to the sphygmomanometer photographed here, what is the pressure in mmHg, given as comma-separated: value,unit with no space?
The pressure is 126,mmHg
